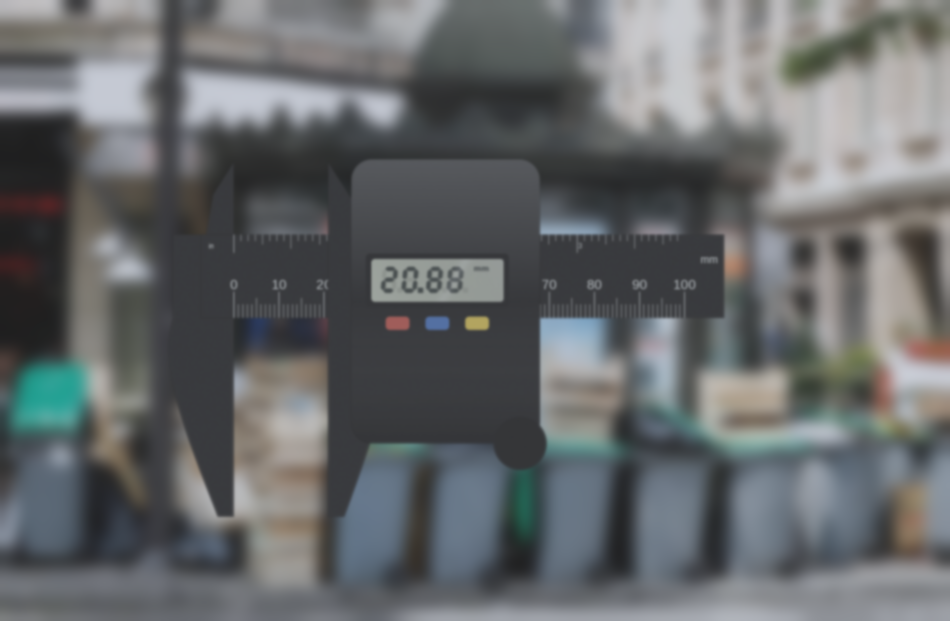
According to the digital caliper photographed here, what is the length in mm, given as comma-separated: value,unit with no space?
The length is 20.88,mm
